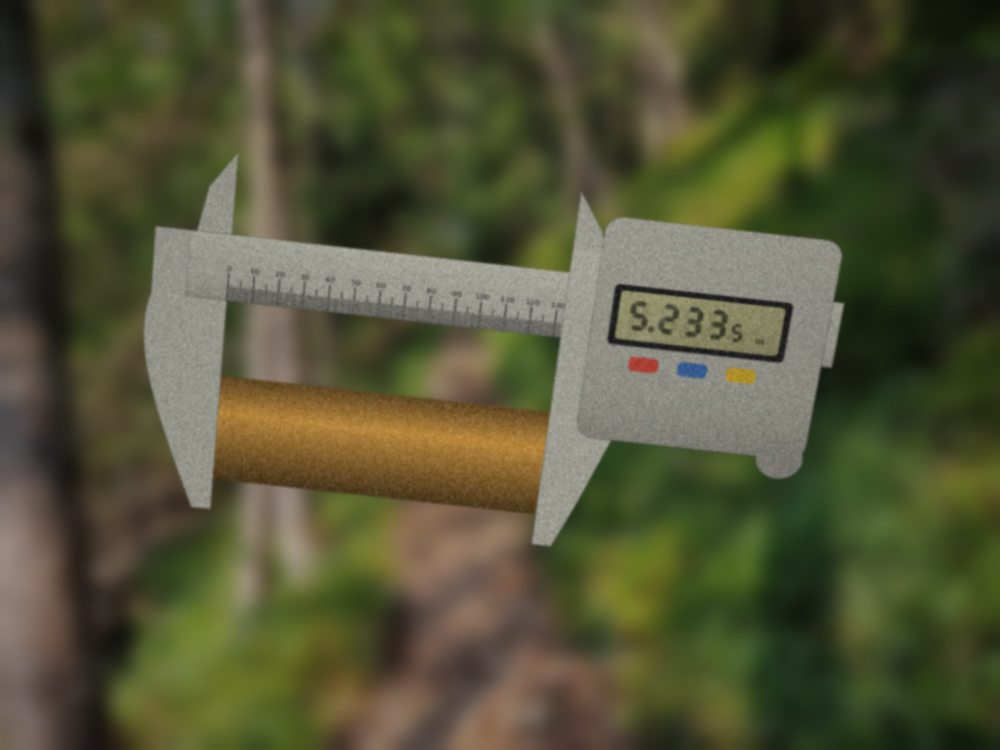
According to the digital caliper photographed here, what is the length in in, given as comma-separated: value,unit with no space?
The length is 5.2335,in
